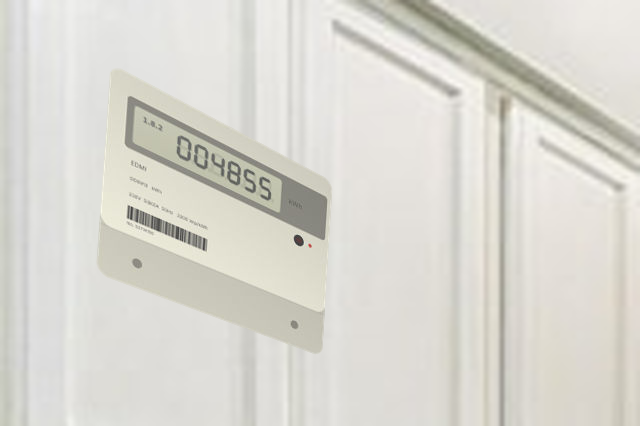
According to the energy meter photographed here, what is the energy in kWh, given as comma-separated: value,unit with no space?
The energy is 4855,kWh
